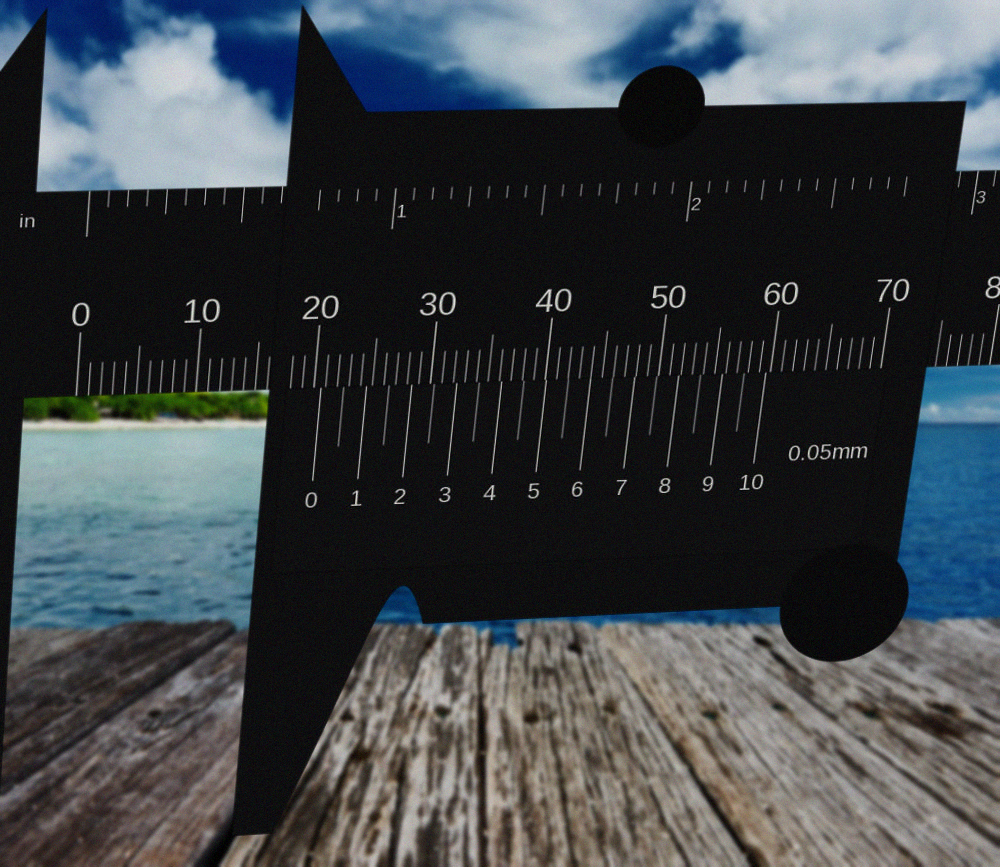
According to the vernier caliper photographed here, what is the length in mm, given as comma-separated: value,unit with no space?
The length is 20.6,mm
